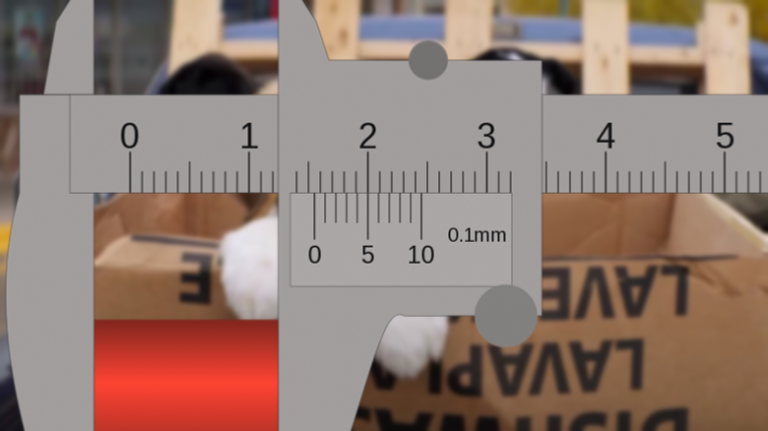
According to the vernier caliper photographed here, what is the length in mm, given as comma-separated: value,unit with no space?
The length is 15.5,mm
